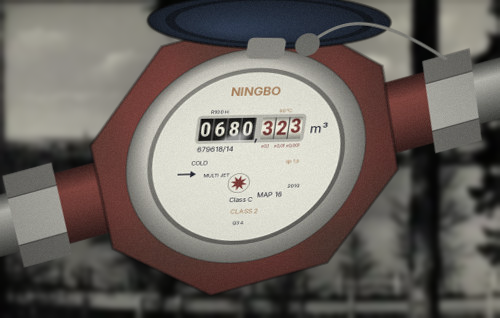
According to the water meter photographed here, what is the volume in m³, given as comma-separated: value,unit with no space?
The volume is 680.323,m³
